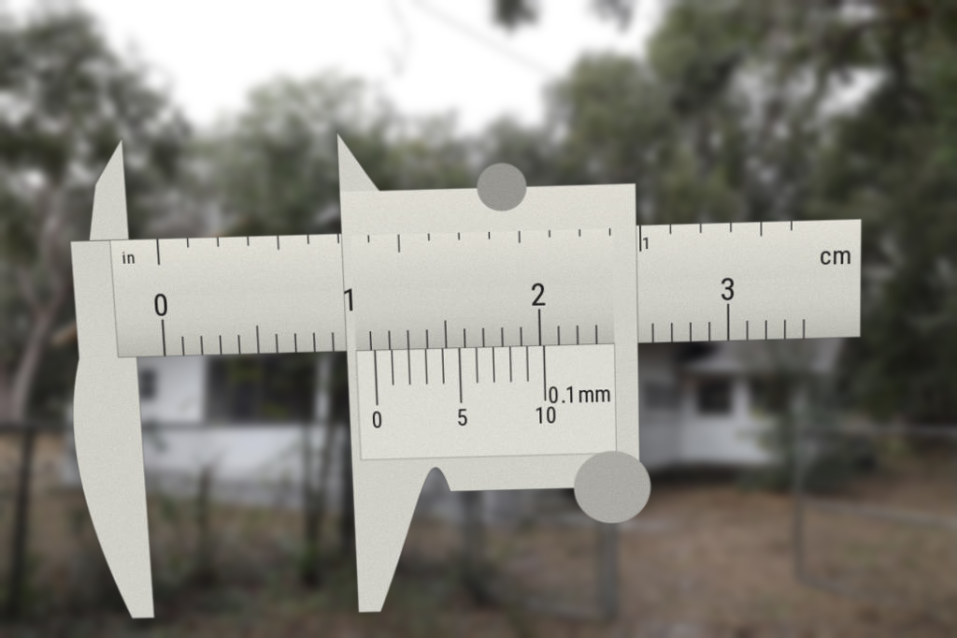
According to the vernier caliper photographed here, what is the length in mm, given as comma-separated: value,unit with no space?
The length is 11.2,mm
